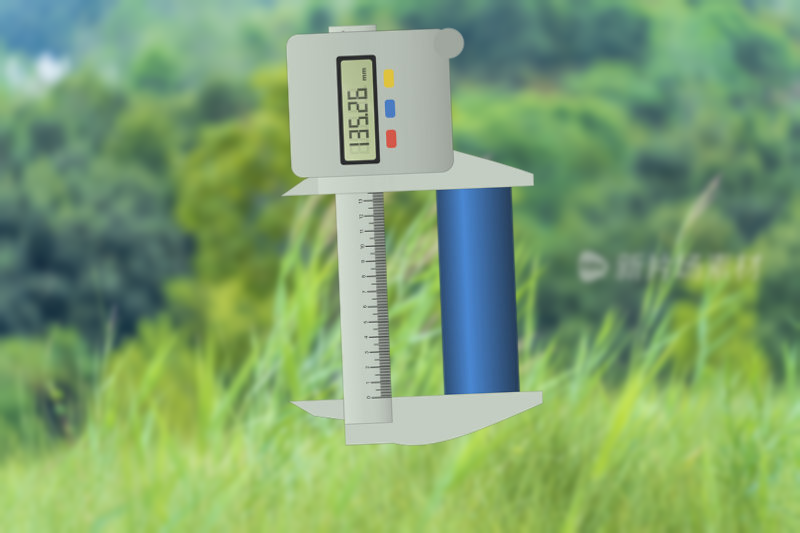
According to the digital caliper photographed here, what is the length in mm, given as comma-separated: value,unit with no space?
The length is 135.26,mm
